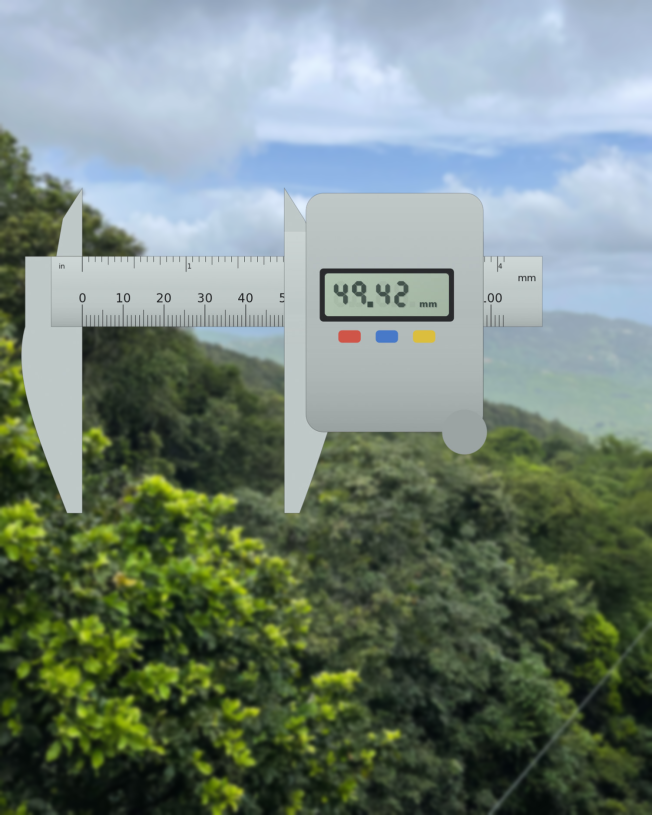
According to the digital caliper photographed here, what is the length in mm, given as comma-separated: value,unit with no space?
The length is 49.42,mm
